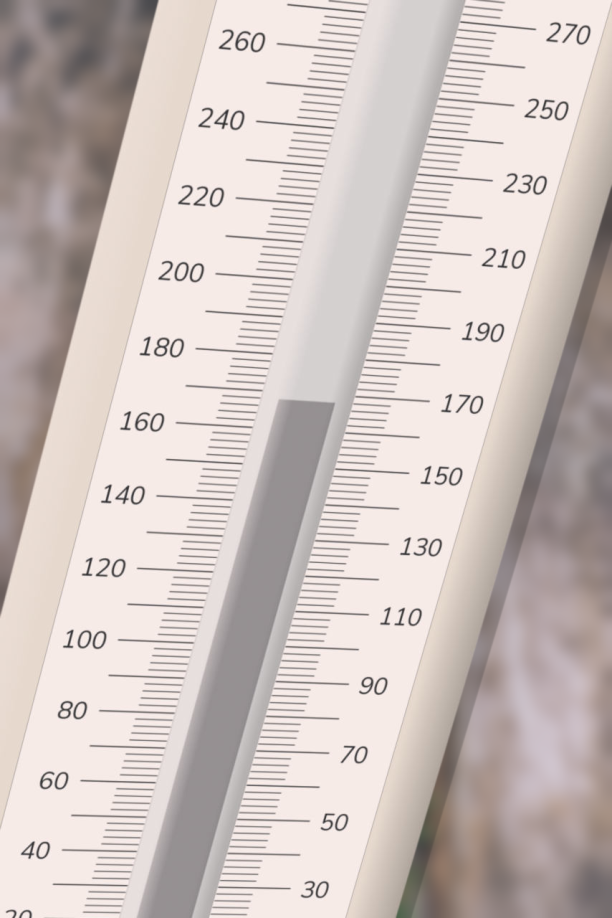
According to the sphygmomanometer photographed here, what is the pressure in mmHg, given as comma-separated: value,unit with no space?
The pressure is 168,mmHg
